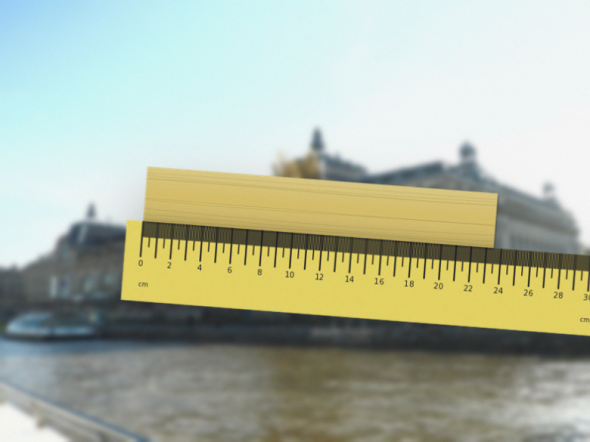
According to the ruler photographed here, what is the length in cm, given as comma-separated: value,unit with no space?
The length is 23.5,cm
